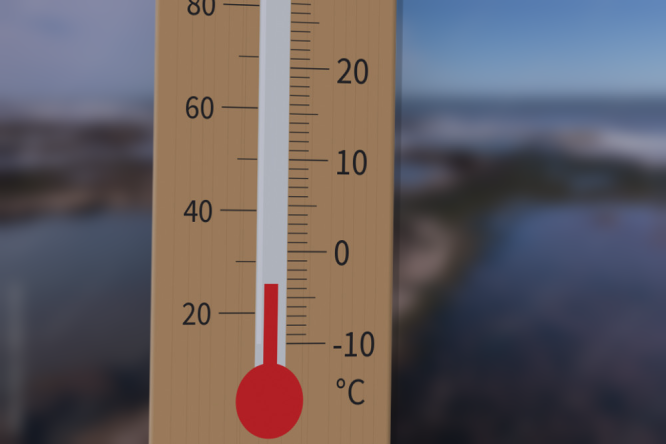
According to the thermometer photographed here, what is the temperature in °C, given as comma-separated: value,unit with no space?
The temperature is -3.5,°C
